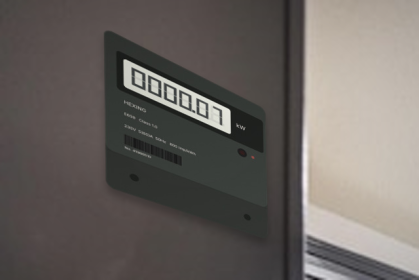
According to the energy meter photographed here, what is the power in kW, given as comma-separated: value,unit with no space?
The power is 0.07,kW
